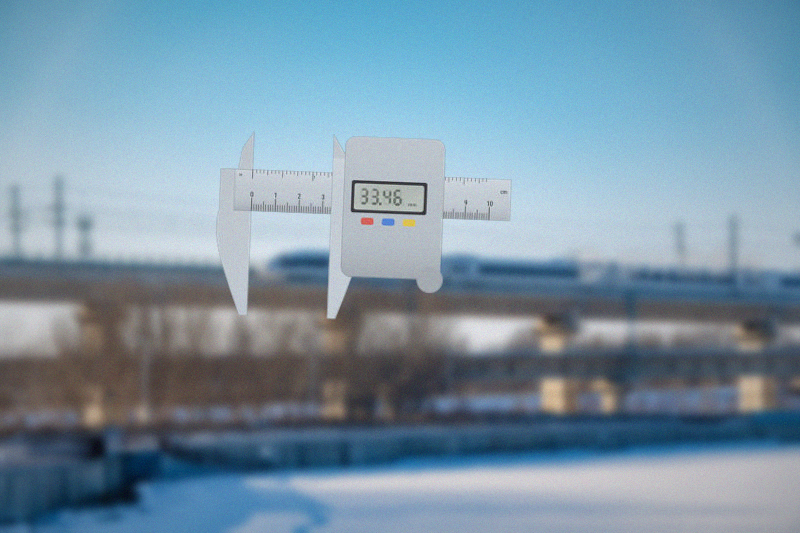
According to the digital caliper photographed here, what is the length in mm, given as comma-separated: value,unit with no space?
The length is 33.46,mm
